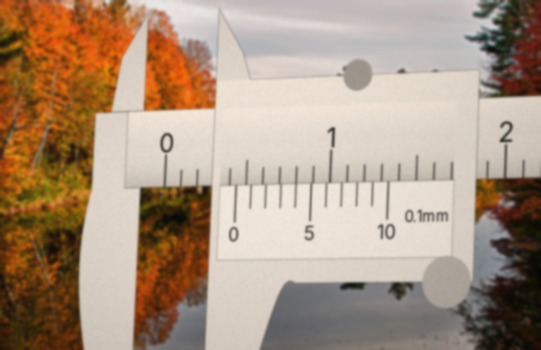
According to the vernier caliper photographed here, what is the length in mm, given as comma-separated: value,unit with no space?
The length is 4.4,mm
